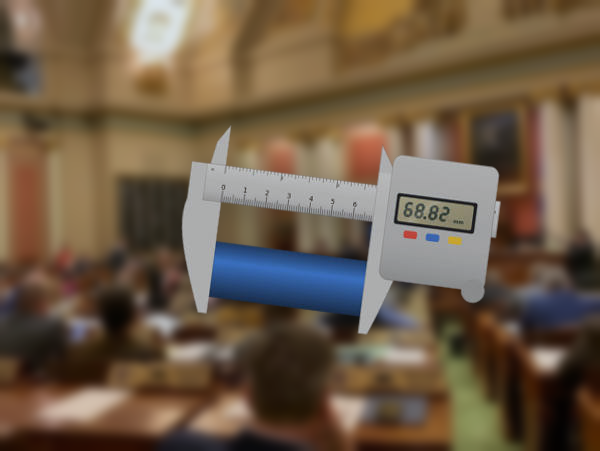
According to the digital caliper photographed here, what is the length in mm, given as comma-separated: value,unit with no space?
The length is 68.82,mm
